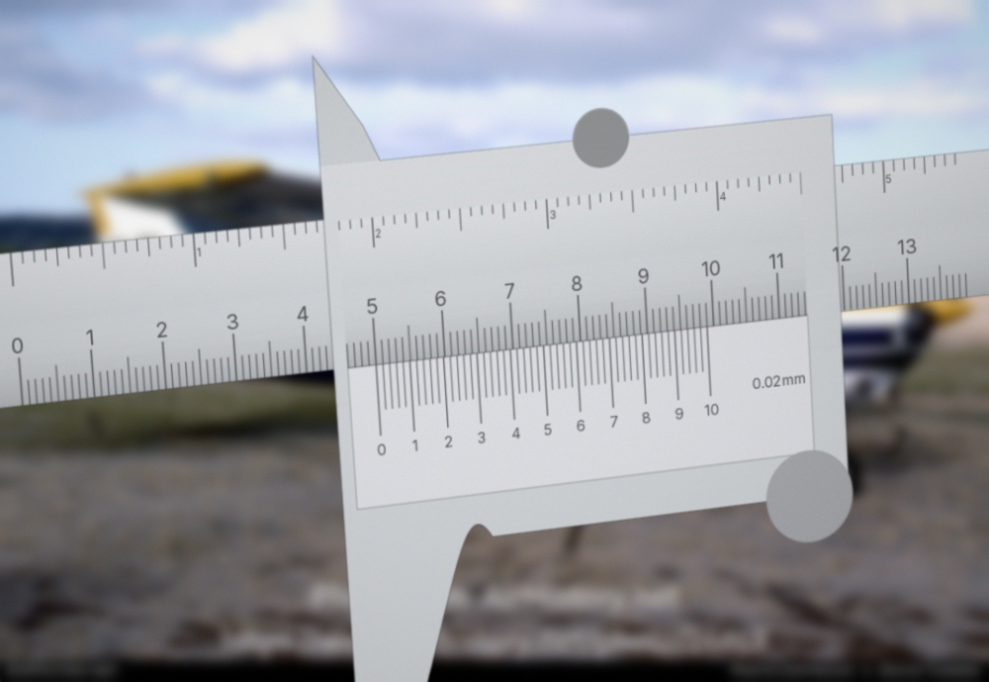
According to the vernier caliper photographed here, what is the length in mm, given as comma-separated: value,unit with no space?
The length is 50.0,mm
